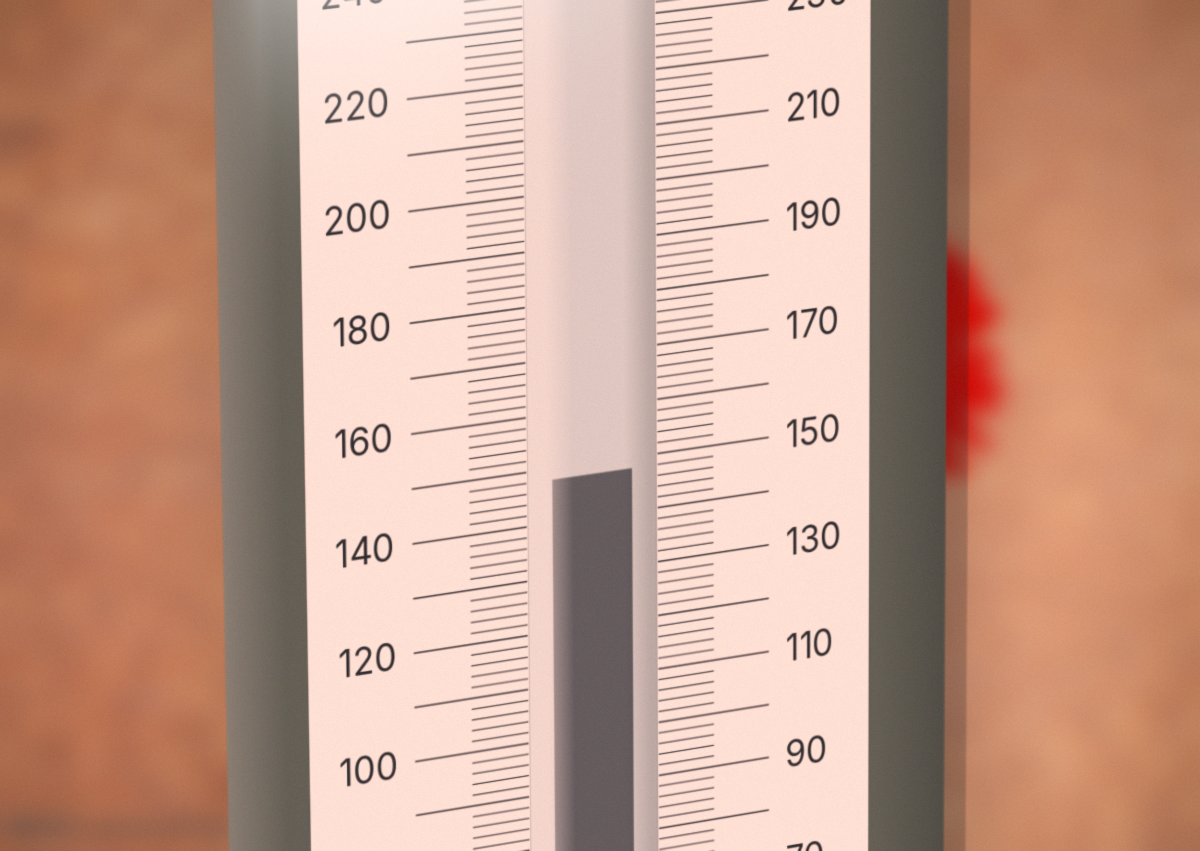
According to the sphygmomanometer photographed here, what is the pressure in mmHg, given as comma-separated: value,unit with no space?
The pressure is 148,mmHg
